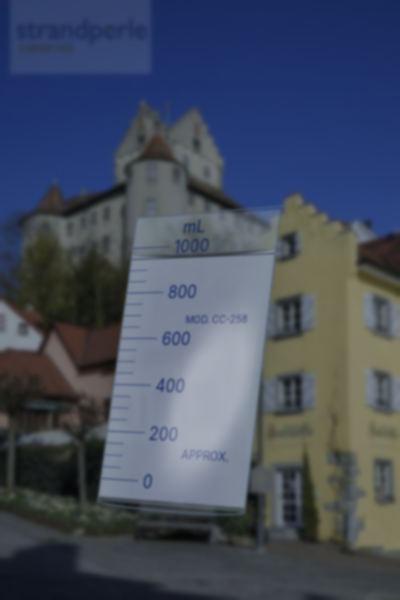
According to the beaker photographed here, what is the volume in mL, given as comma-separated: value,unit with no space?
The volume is 950,mL
